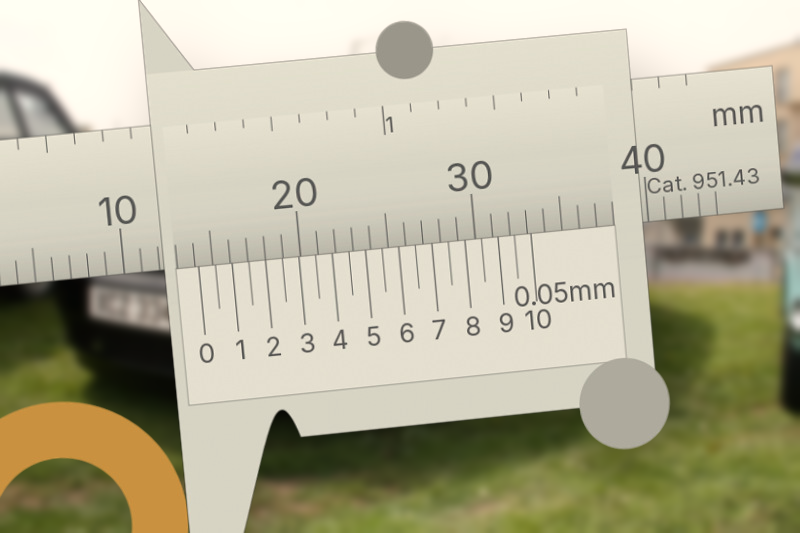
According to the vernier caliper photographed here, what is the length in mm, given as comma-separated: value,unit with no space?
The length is 14.2,mm
